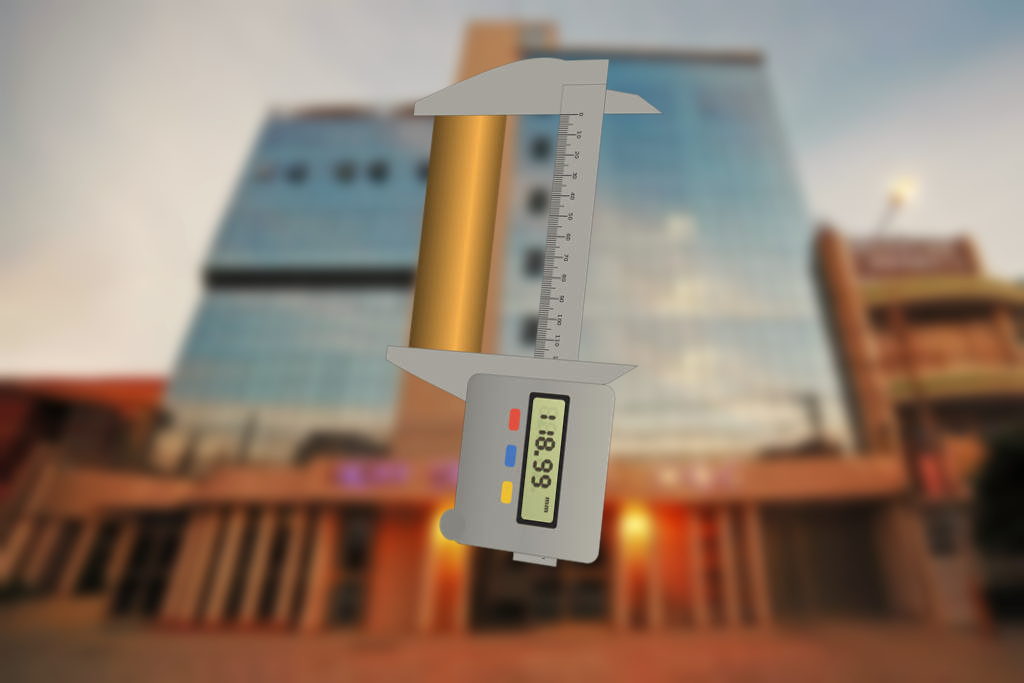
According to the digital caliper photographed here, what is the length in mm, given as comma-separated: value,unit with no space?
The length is 118.99,mm
